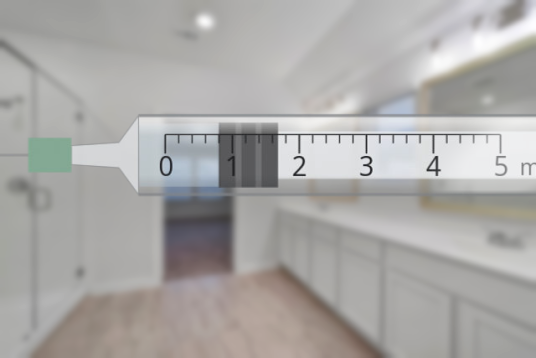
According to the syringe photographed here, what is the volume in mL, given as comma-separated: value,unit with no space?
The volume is 0.8,mL
